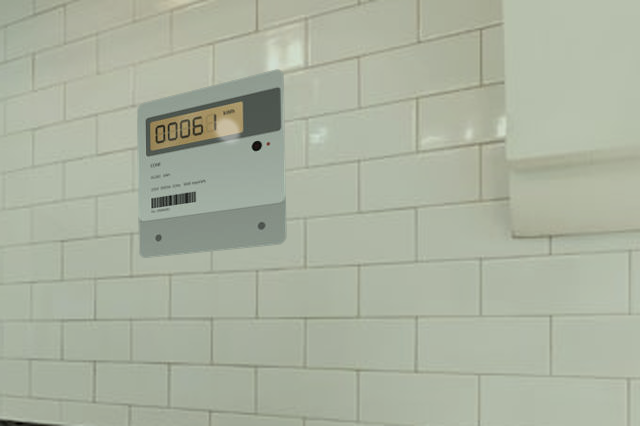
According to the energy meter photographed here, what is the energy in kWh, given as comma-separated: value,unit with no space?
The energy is 61,kWh
